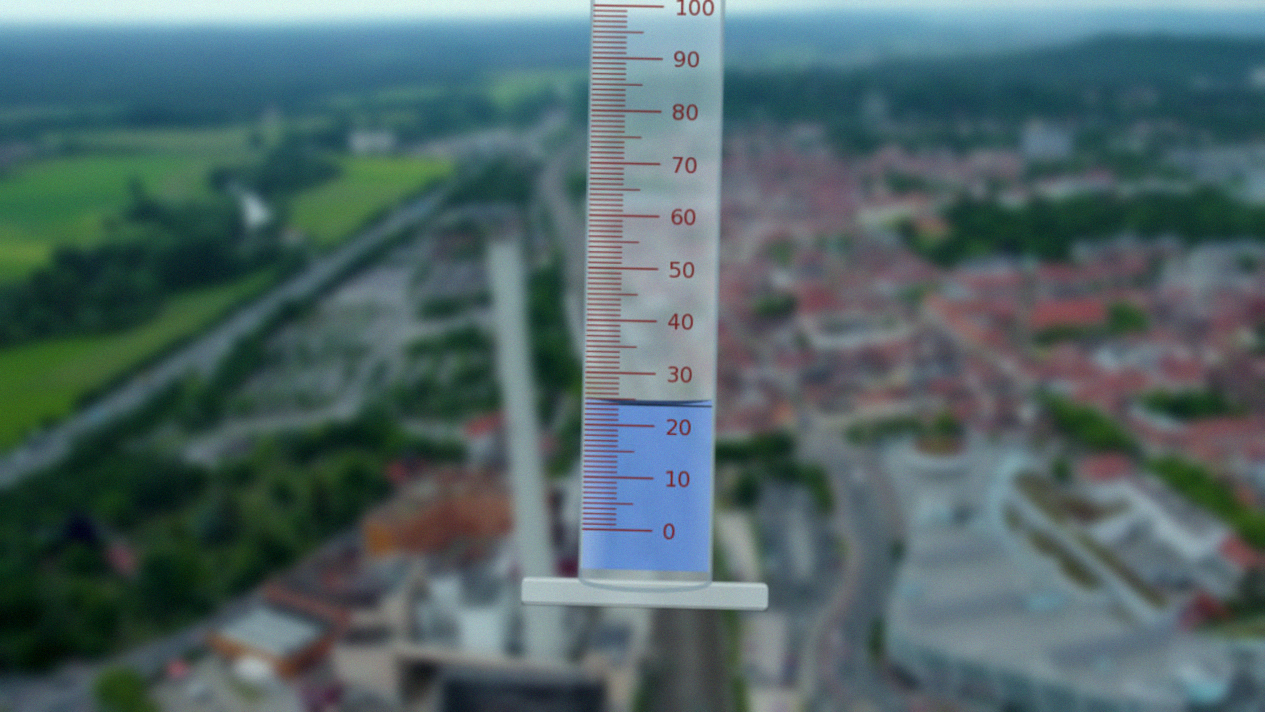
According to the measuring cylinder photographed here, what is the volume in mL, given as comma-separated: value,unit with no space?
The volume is 24,mL
